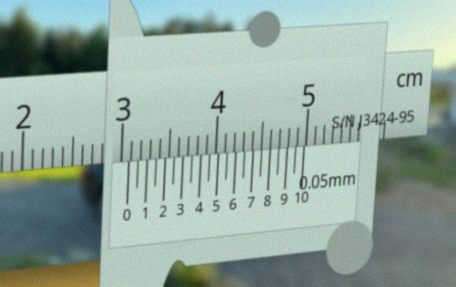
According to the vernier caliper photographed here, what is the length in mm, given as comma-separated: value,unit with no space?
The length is 30.8,mm
